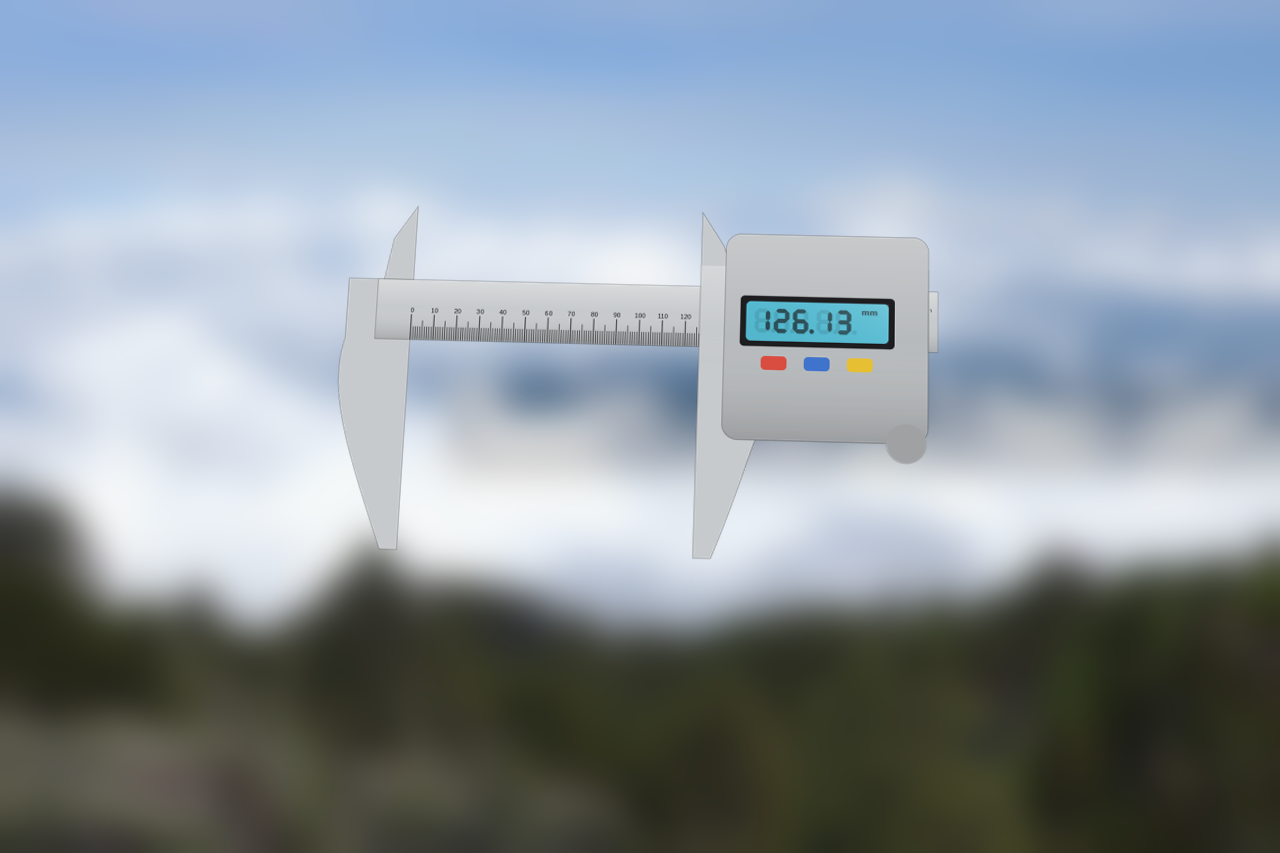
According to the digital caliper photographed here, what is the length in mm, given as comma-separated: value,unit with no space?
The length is 126.13,mm
